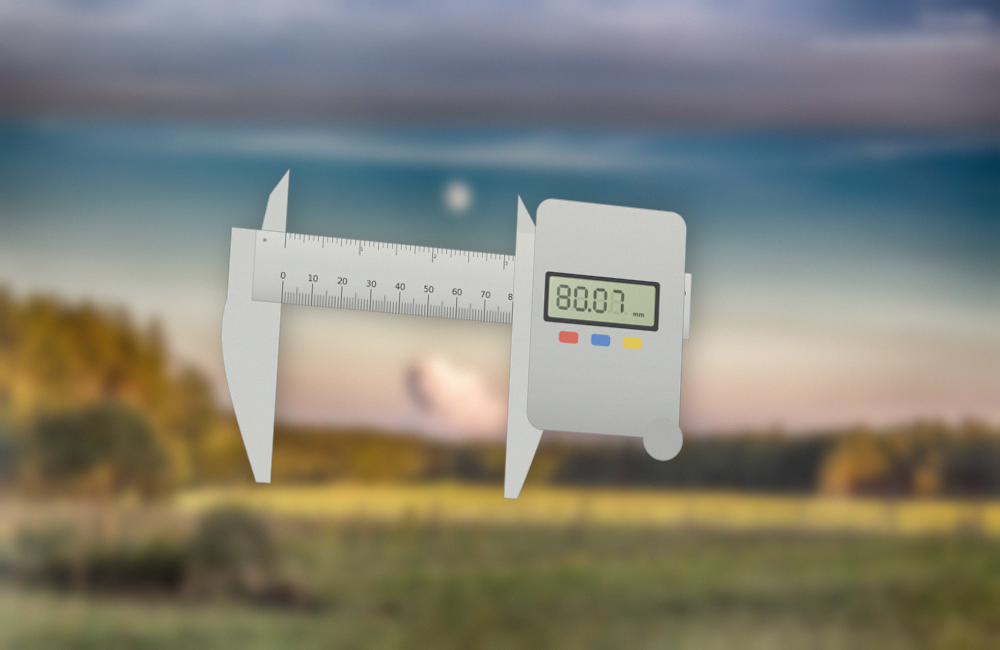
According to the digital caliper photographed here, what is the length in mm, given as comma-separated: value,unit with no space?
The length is 80.07,mm
